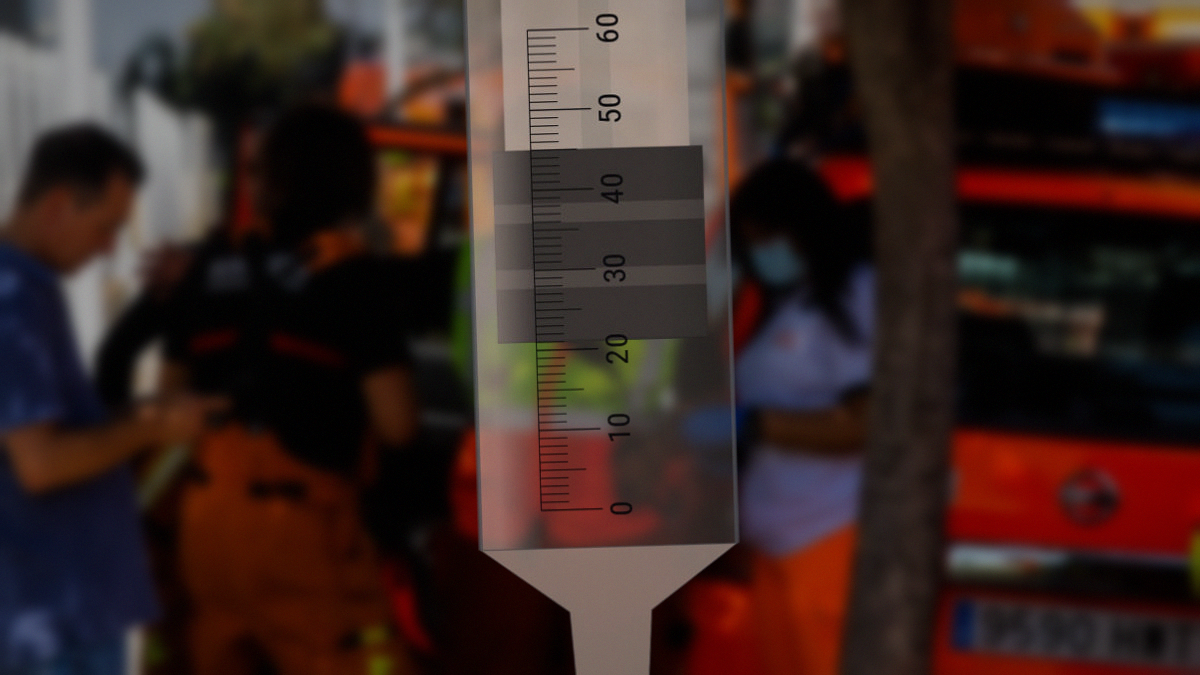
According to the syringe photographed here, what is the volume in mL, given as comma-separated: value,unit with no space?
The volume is 21,mL
